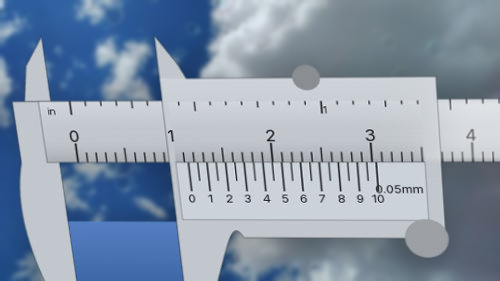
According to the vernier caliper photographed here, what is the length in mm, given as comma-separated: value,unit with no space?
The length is 11.4,mm
